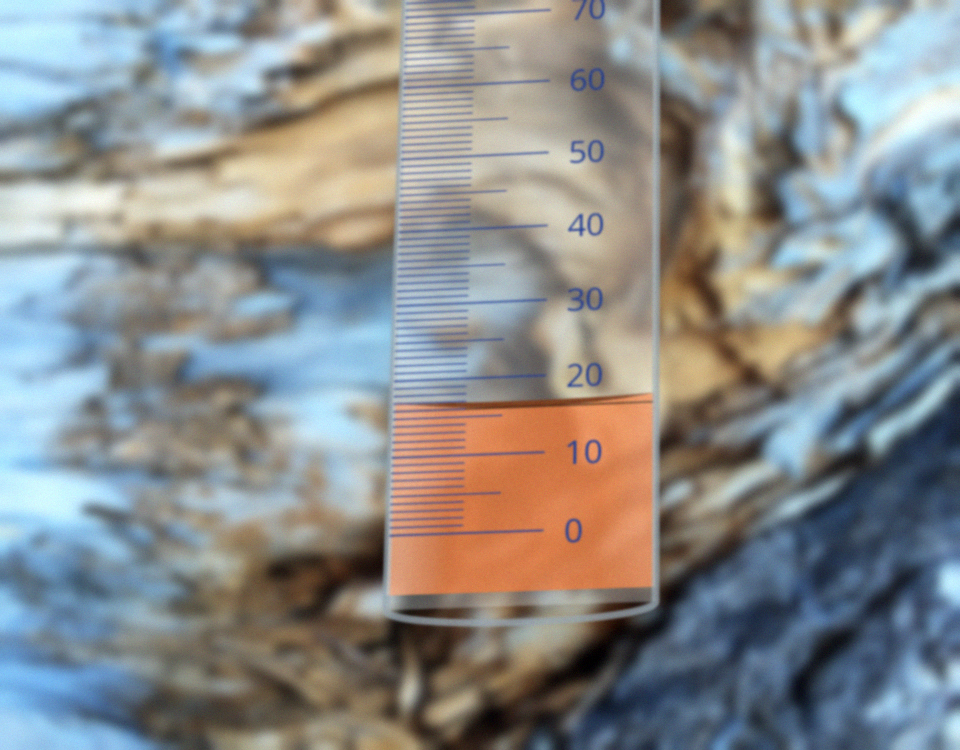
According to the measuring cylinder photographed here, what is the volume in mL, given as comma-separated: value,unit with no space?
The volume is 16,mL
